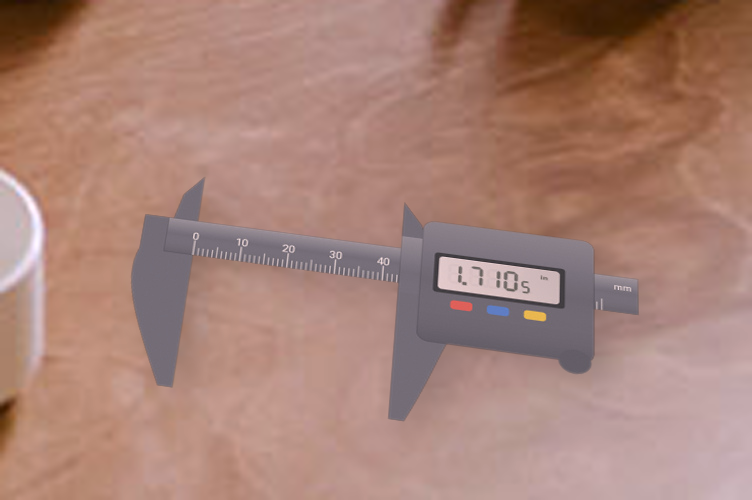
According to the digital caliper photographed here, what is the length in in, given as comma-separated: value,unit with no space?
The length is 1.7105,in
